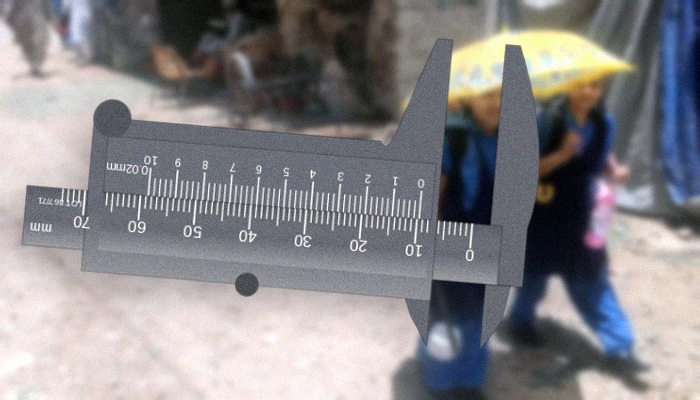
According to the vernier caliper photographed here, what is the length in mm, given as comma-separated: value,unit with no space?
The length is 9.6,mm
